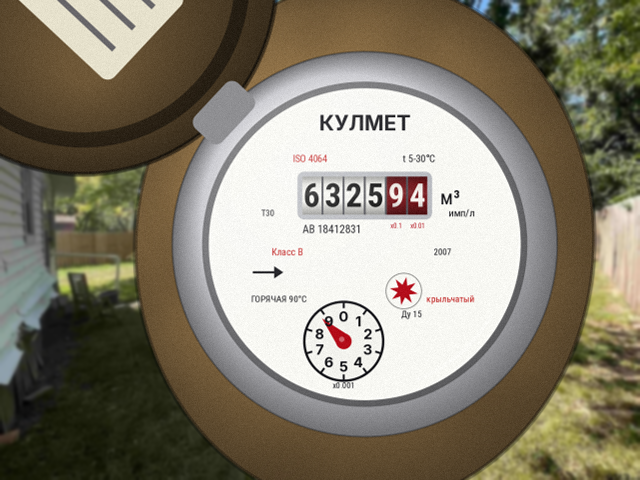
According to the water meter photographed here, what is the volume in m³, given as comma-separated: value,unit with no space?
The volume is 6325.948,m³
